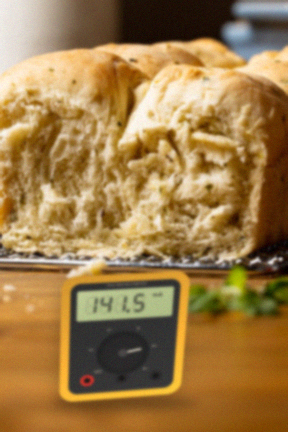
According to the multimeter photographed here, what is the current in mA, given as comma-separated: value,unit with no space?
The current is 141.5,mA
